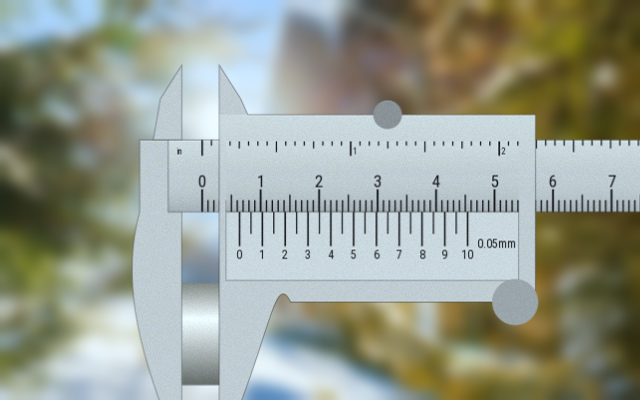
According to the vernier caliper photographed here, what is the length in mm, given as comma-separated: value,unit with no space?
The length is 6.4,mm
